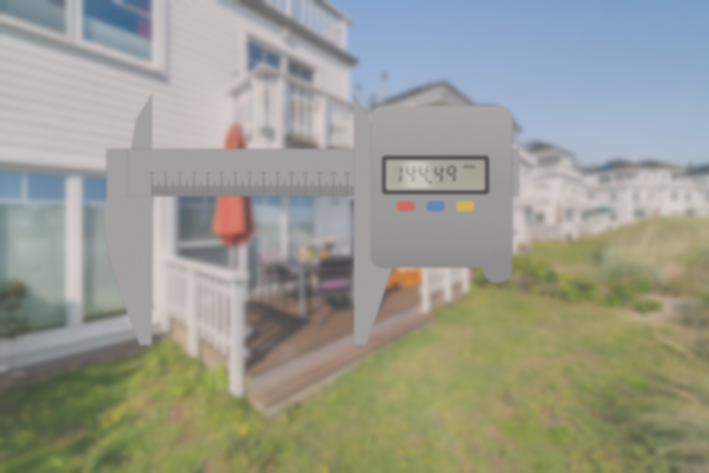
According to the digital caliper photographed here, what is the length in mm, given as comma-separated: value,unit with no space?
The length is 144.49,mm
